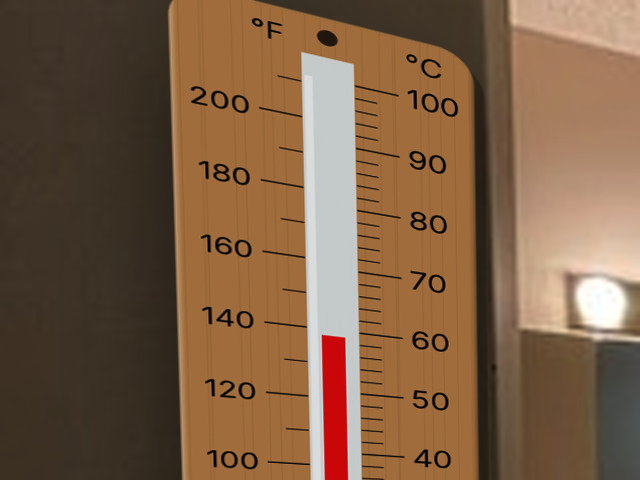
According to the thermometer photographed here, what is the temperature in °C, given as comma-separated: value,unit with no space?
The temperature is 59,°C
